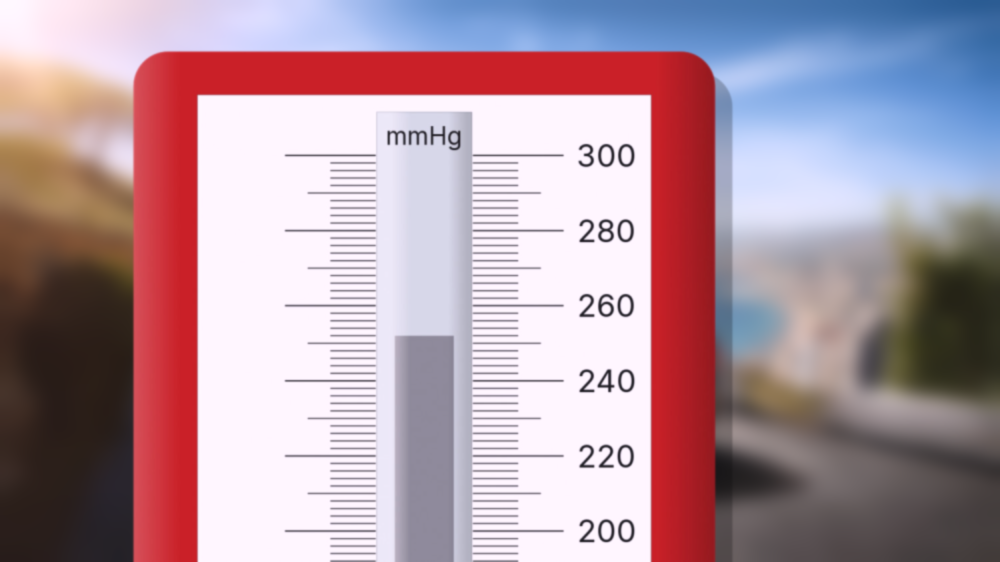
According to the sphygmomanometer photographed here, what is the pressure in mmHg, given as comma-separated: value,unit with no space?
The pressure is 252,mmHg
